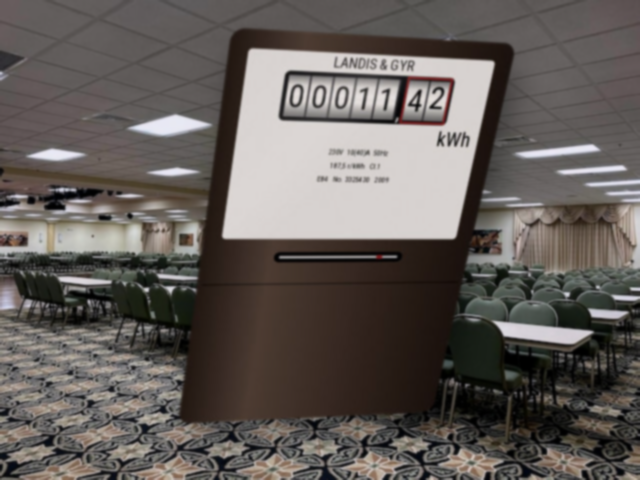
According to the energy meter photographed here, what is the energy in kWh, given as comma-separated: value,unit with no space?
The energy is 11.42,kWh
